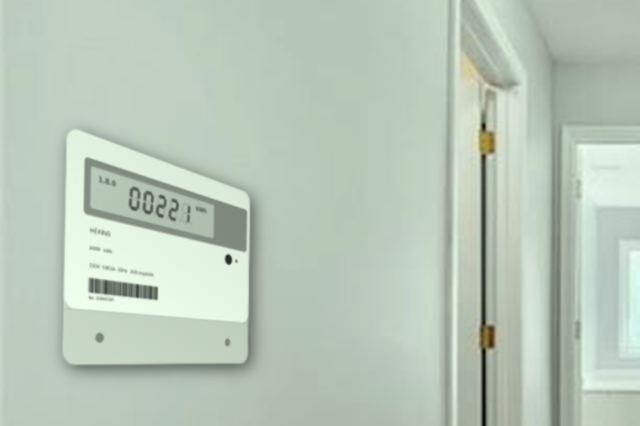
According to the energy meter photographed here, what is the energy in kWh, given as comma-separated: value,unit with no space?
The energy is 221,kWh
